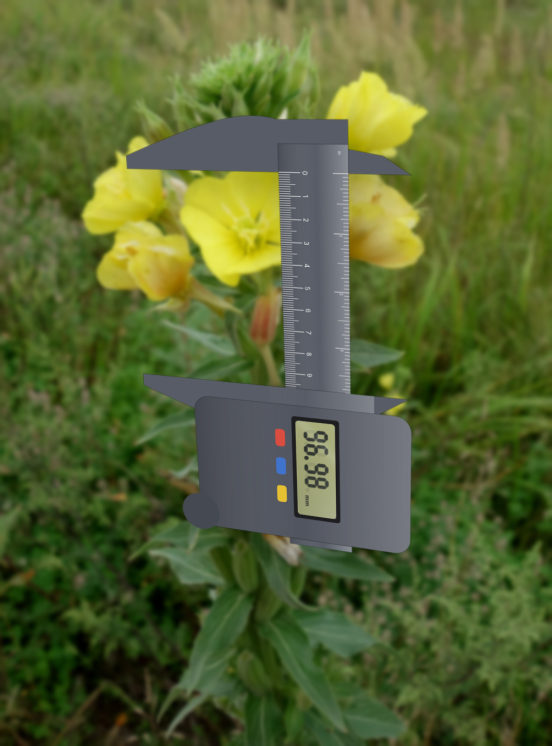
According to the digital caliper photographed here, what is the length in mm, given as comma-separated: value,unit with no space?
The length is 96.98,mm
